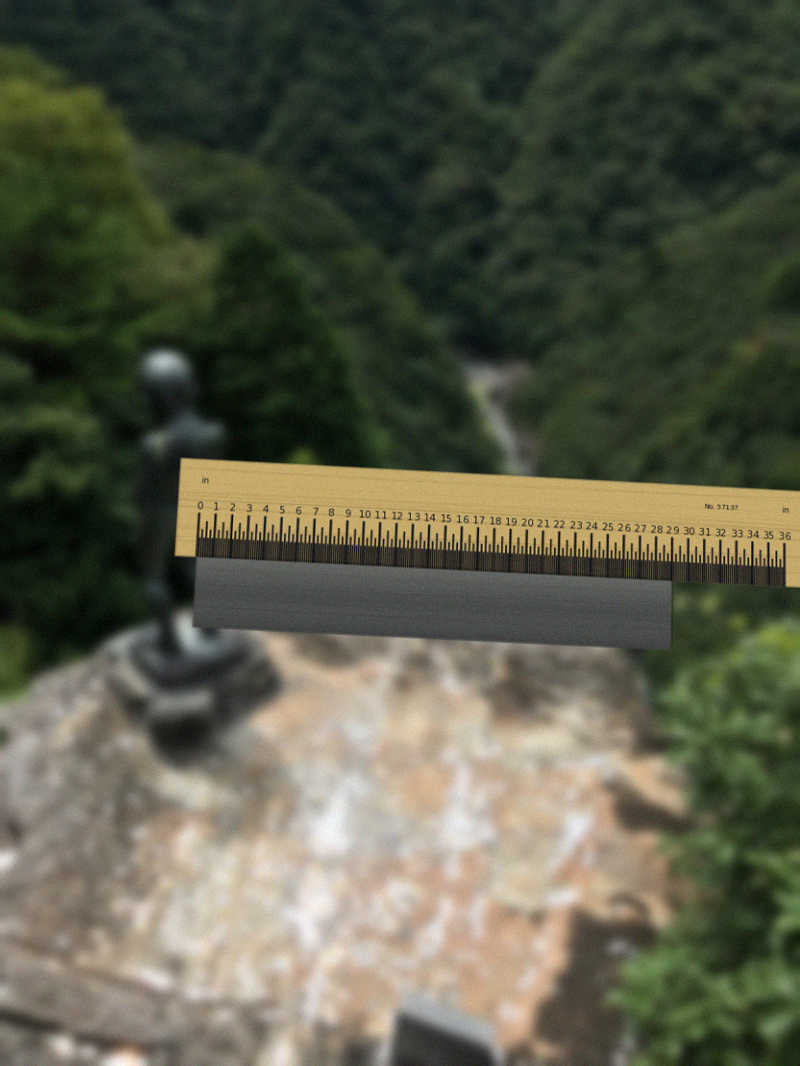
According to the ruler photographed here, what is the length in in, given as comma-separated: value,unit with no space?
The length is 29,in
